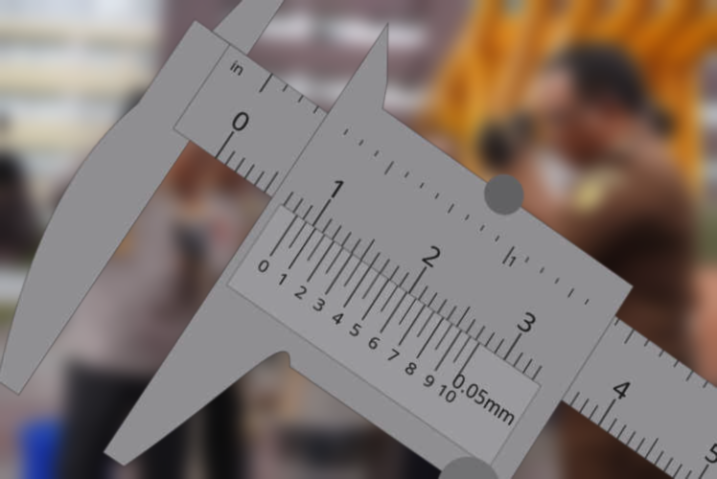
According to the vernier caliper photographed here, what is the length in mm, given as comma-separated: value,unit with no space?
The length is 8.4,mm
